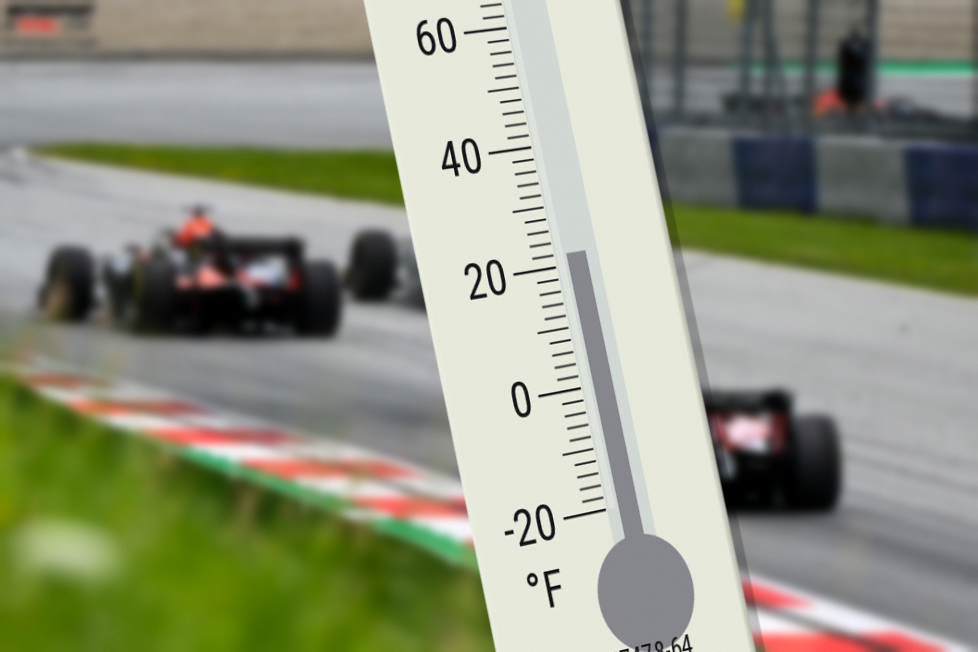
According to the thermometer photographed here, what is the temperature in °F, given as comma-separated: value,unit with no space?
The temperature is 22,°F
